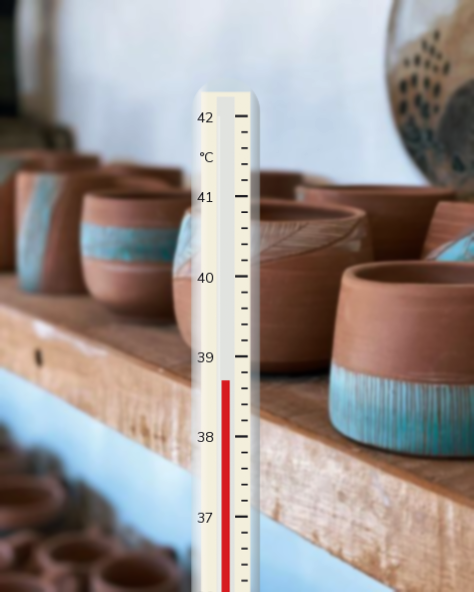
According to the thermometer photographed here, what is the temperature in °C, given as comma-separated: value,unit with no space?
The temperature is 38.7,°C
